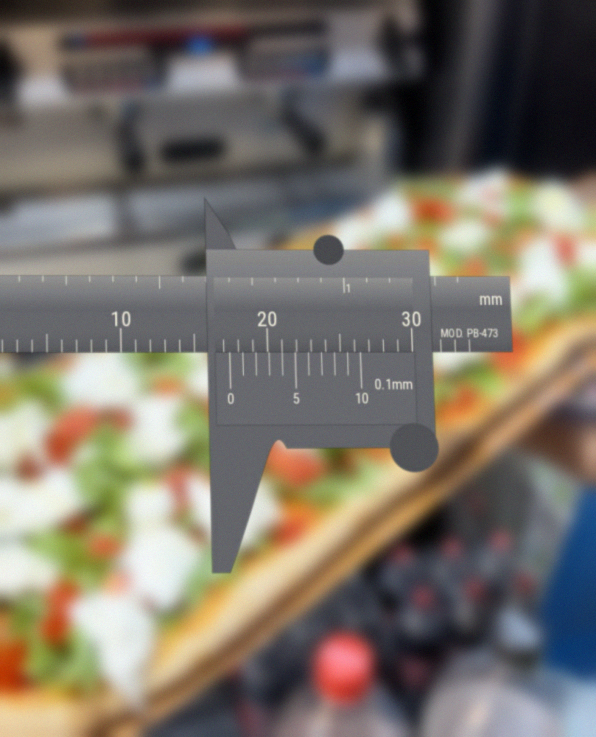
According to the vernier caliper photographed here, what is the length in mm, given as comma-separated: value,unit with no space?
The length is 17.4,mm
